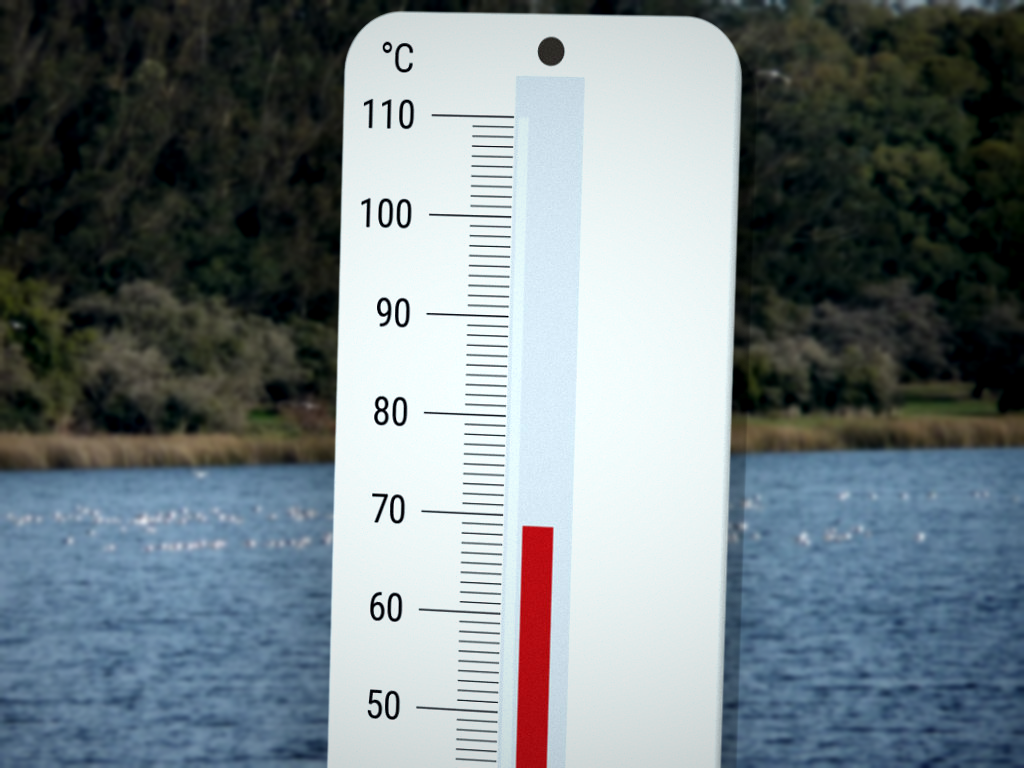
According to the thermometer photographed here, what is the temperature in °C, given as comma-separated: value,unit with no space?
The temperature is 69,°C
